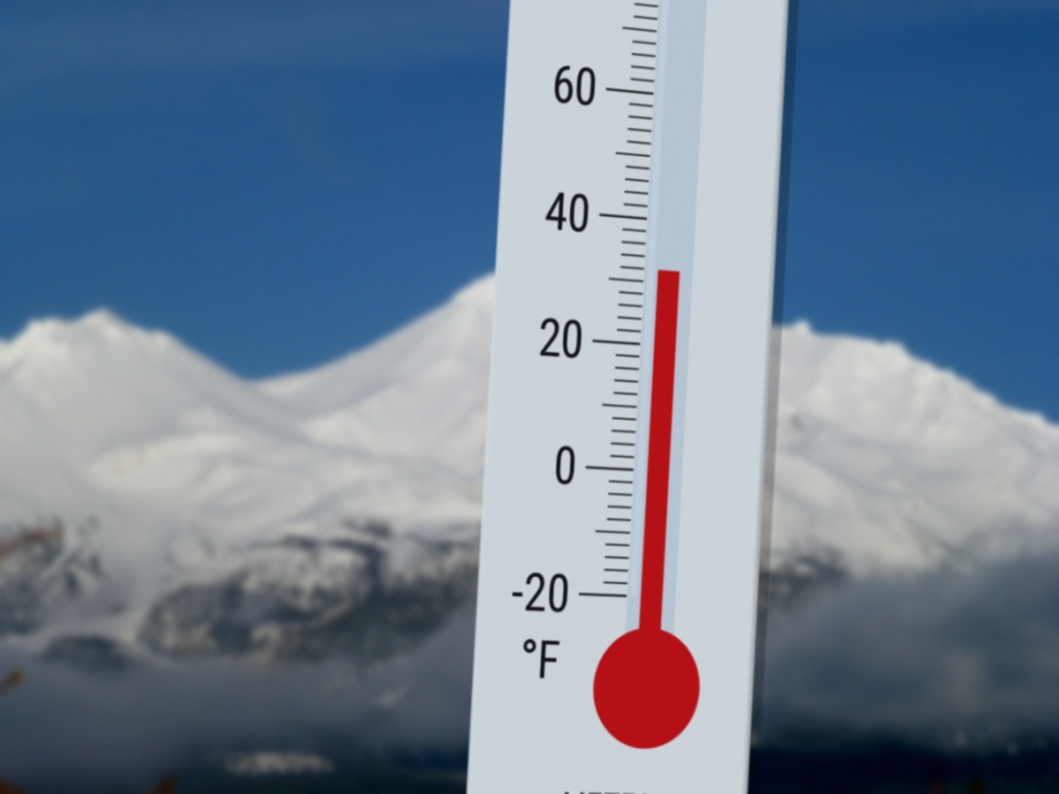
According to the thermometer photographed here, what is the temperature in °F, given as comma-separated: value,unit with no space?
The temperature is 32,°F
